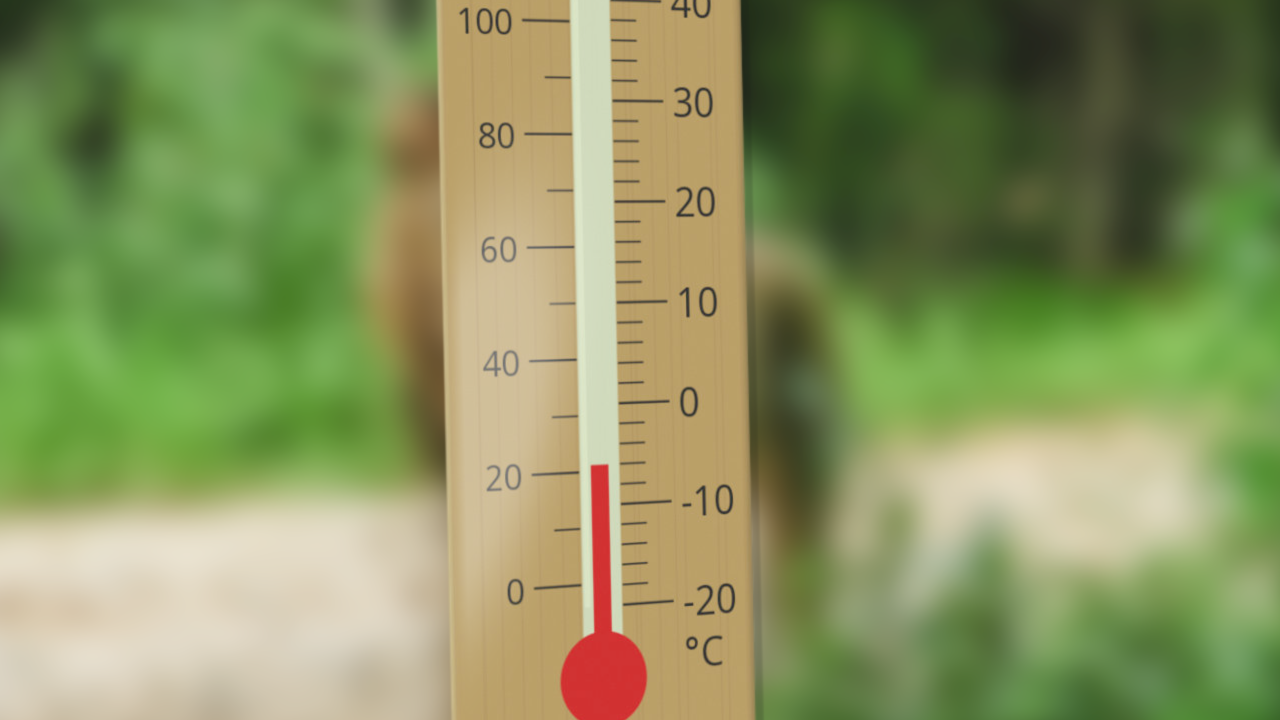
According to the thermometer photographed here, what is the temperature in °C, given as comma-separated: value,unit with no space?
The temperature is -6,°C
